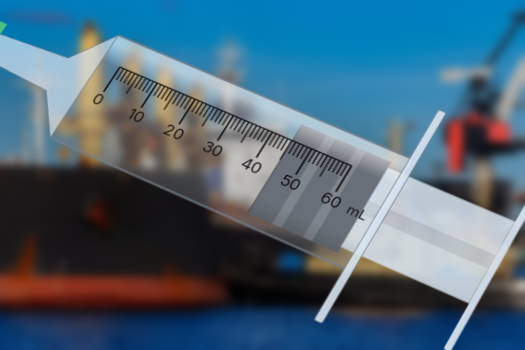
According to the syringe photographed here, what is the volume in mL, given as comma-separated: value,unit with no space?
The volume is 45,mL
